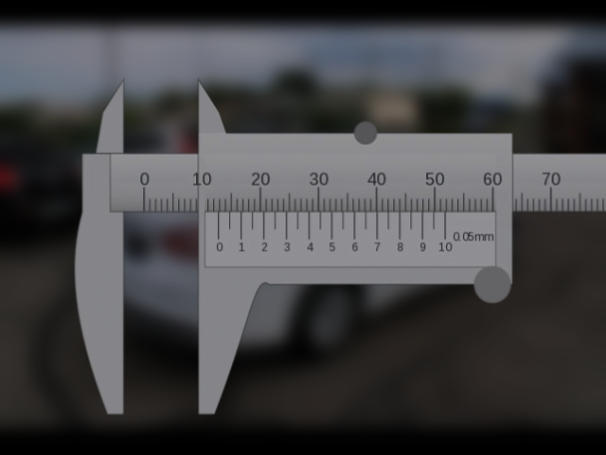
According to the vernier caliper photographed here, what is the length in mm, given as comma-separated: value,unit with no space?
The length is 12.8,mm
